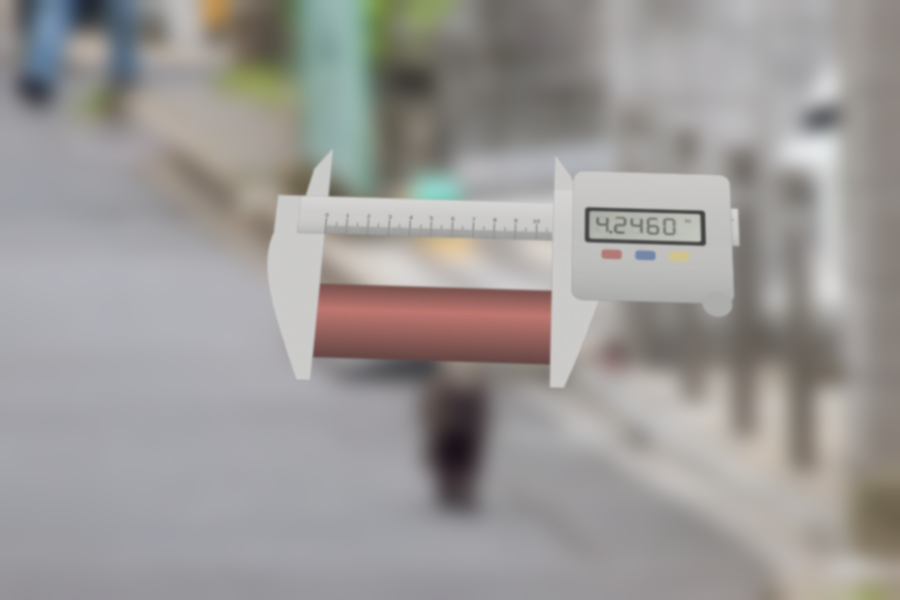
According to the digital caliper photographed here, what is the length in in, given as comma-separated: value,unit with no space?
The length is 4.2460,in
